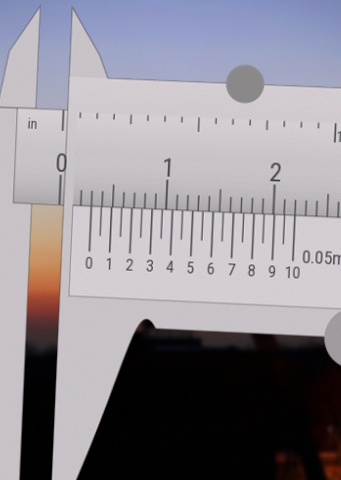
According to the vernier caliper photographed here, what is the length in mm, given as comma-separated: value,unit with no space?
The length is 3.0,mm
